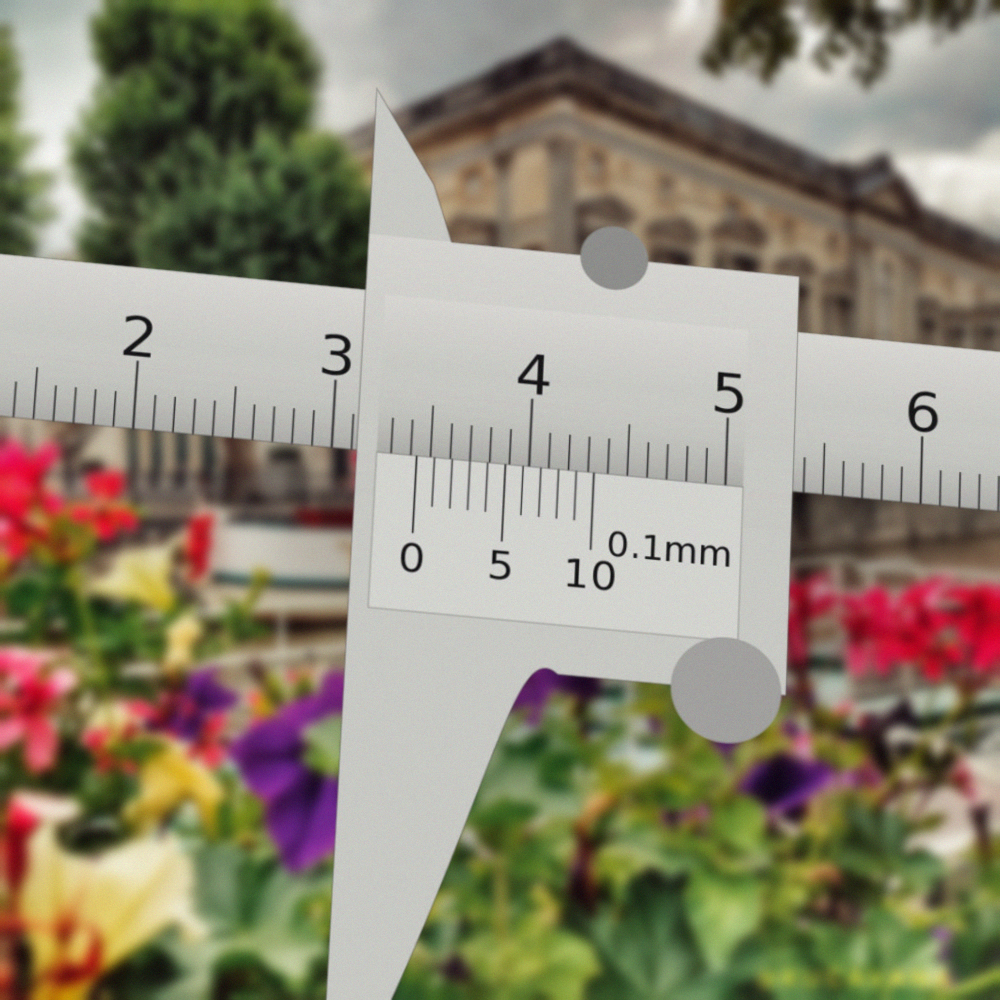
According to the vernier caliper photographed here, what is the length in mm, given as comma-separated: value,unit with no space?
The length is 34.3,mm
